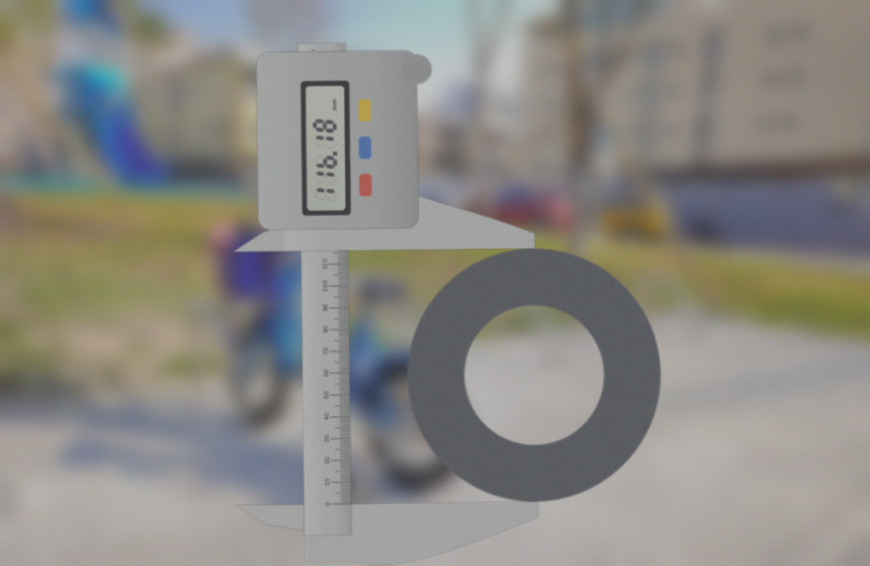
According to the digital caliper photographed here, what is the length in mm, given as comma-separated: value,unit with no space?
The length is 116.18,mm
